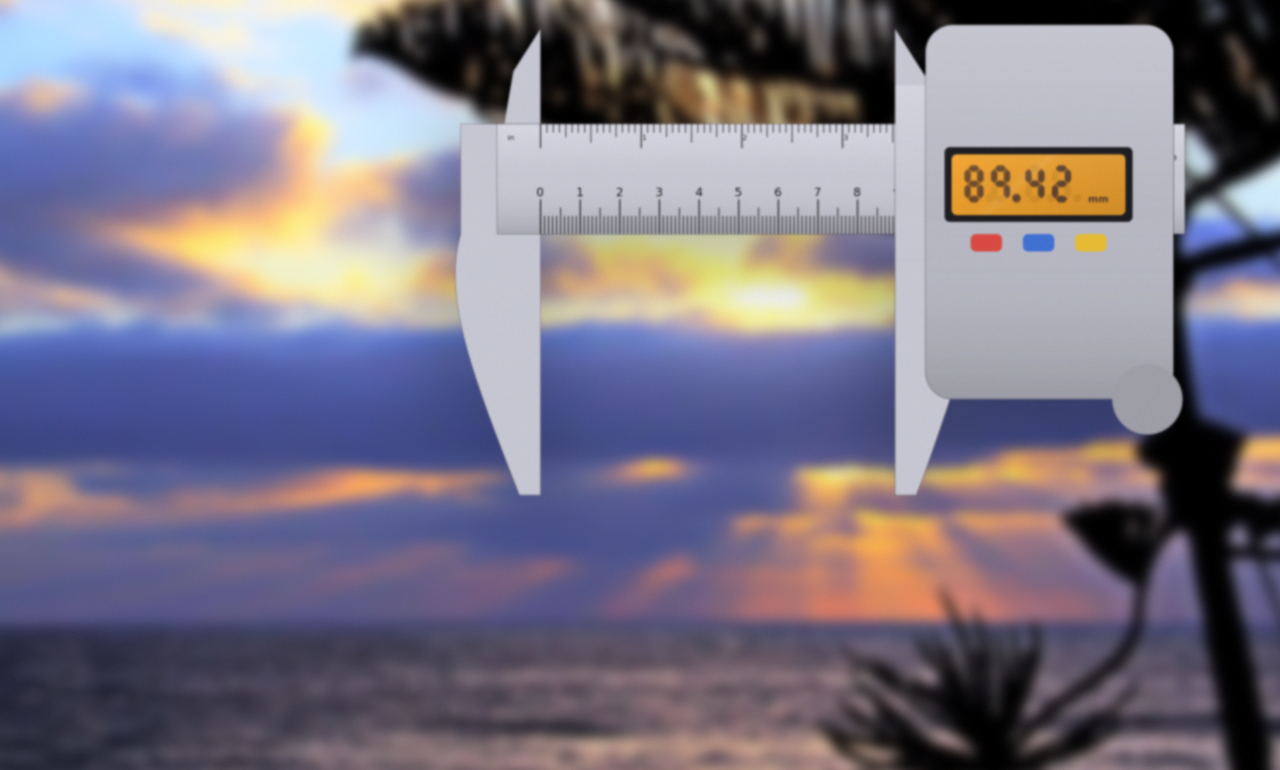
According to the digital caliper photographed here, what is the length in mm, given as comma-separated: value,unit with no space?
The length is 89.42,mm
